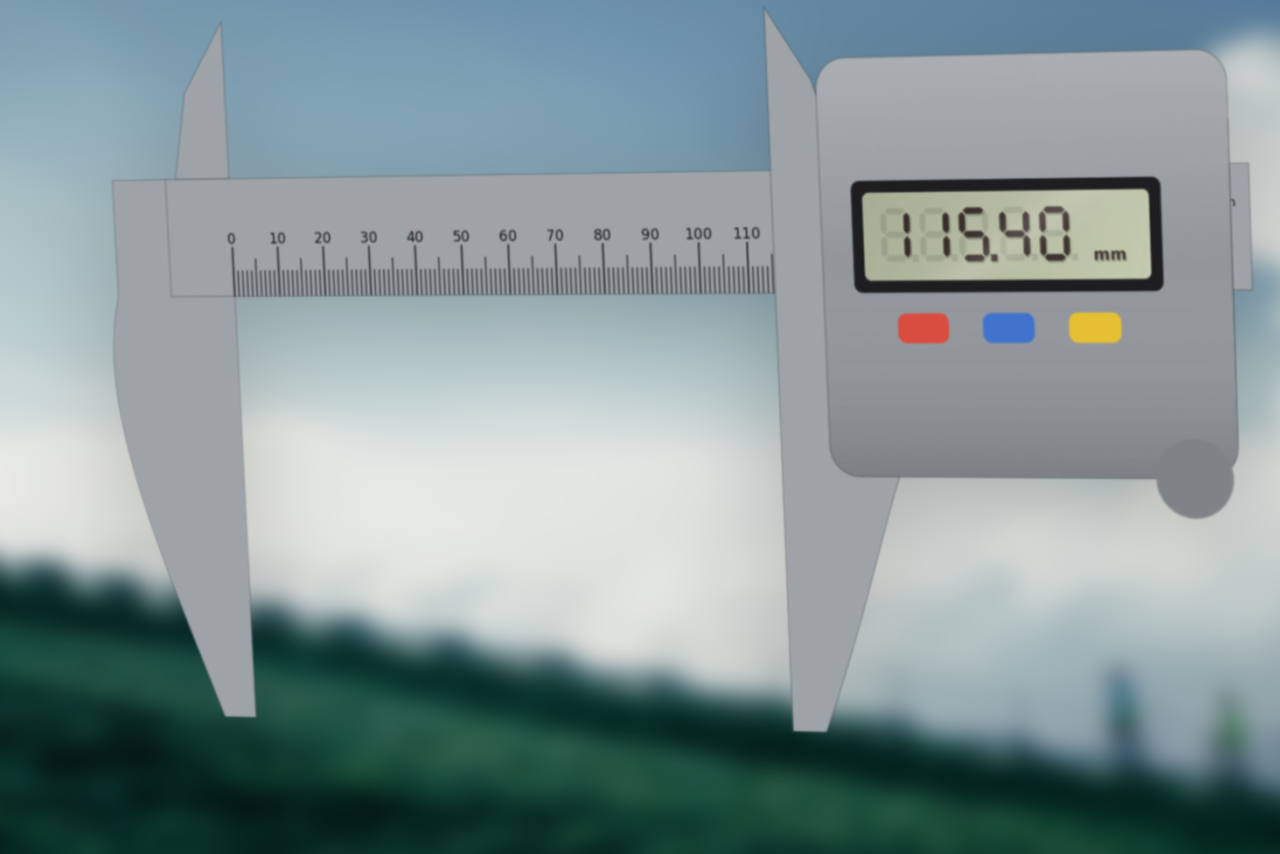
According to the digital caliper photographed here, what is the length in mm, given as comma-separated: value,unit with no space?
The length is 115.40,mm
